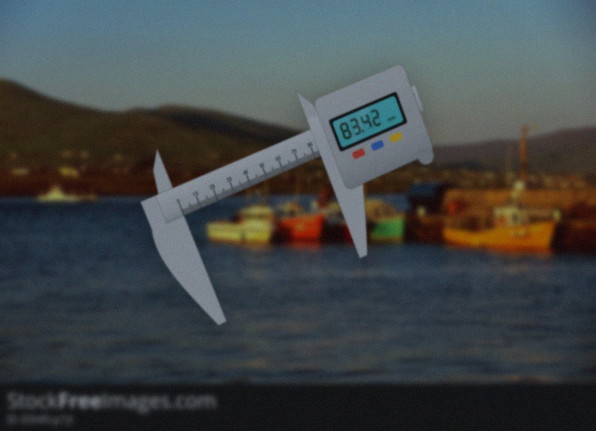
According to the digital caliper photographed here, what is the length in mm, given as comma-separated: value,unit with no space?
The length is 83.42,mm
